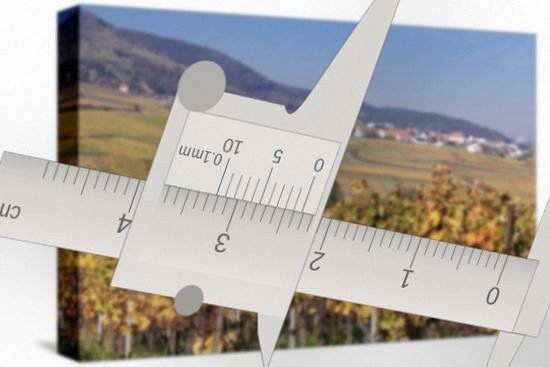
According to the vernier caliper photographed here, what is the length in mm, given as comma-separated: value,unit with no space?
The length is 23.2,mm
